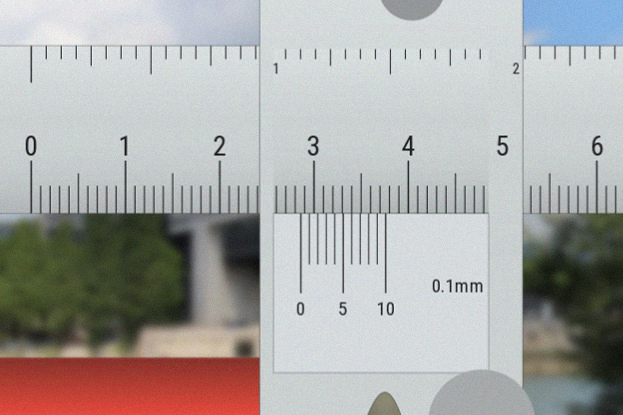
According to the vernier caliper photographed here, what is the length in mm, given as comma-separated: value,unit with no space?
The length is 28.6,mm
